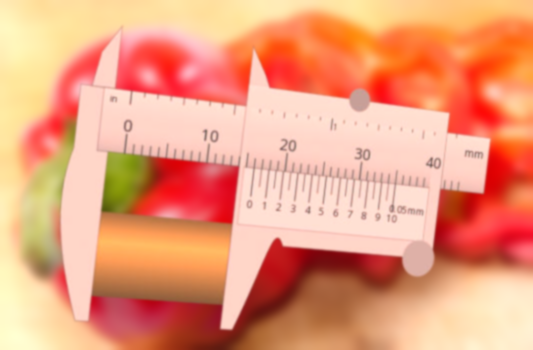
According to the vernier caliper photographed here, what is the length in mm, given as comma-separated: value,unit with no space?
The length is 16.0,mm
